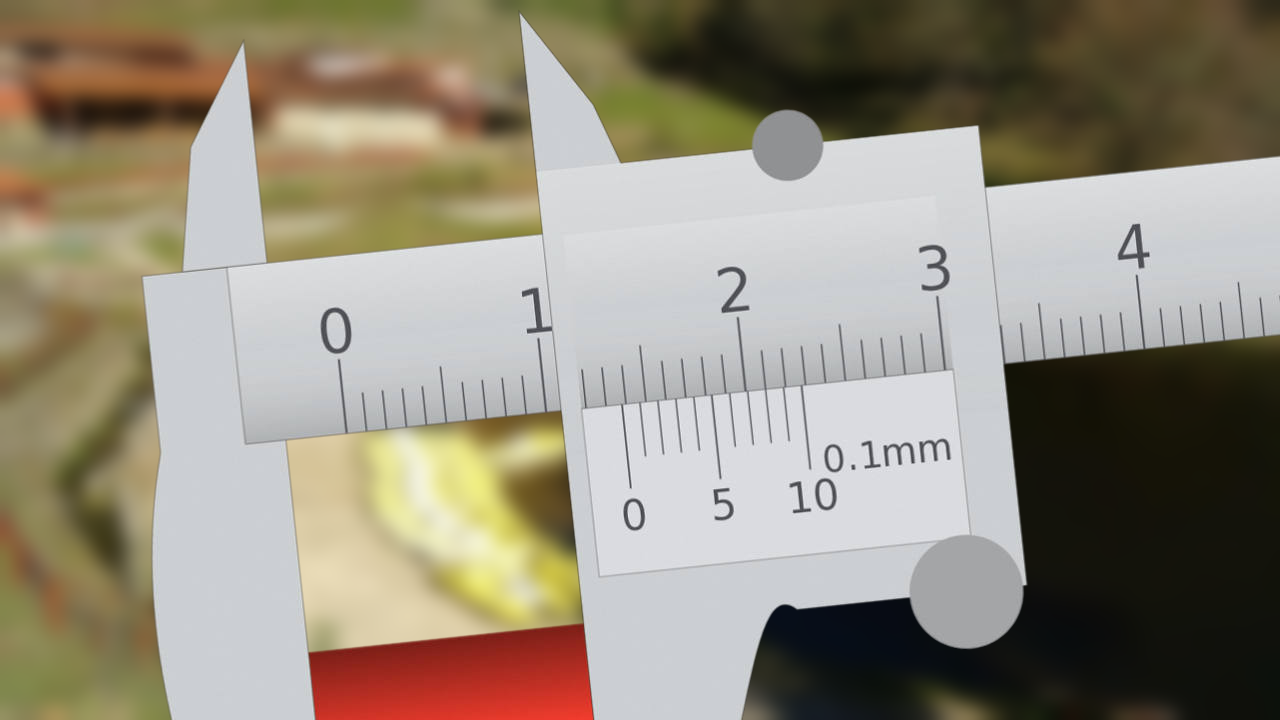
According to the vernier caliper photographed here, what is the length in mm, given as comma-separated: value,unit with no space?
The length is 13.8,mm
